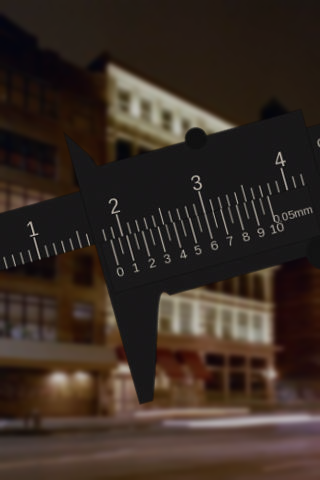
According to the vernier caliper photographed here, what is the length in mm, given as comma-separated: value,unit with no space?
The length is 18.6,mm
